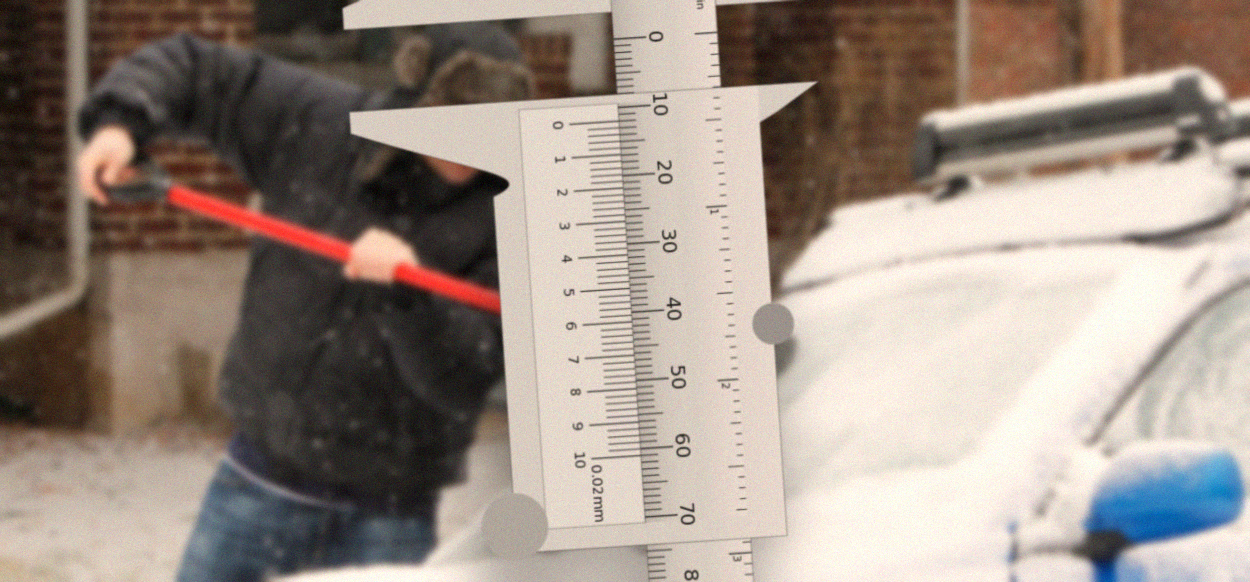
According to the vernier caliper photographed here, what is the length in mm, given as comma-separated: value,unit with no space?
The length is 12.0,mm
